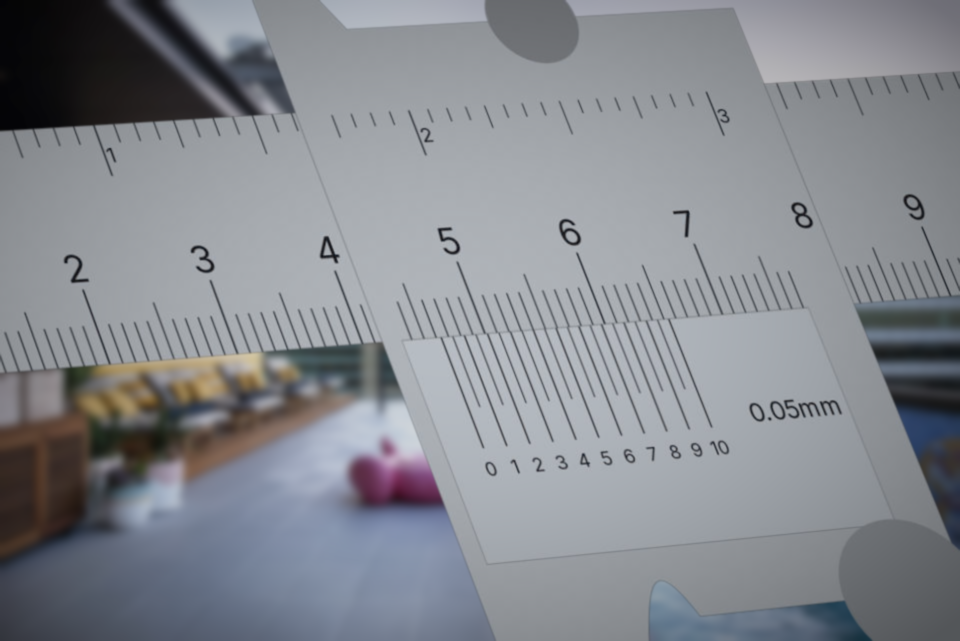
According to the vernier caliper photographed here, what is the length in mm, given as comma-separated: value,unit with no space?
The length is 46.4,mm
